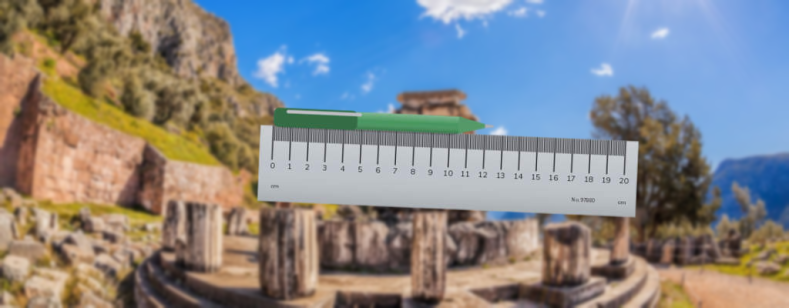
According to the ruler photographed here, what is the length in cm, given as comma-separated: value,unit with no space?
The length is 12.5,cm
